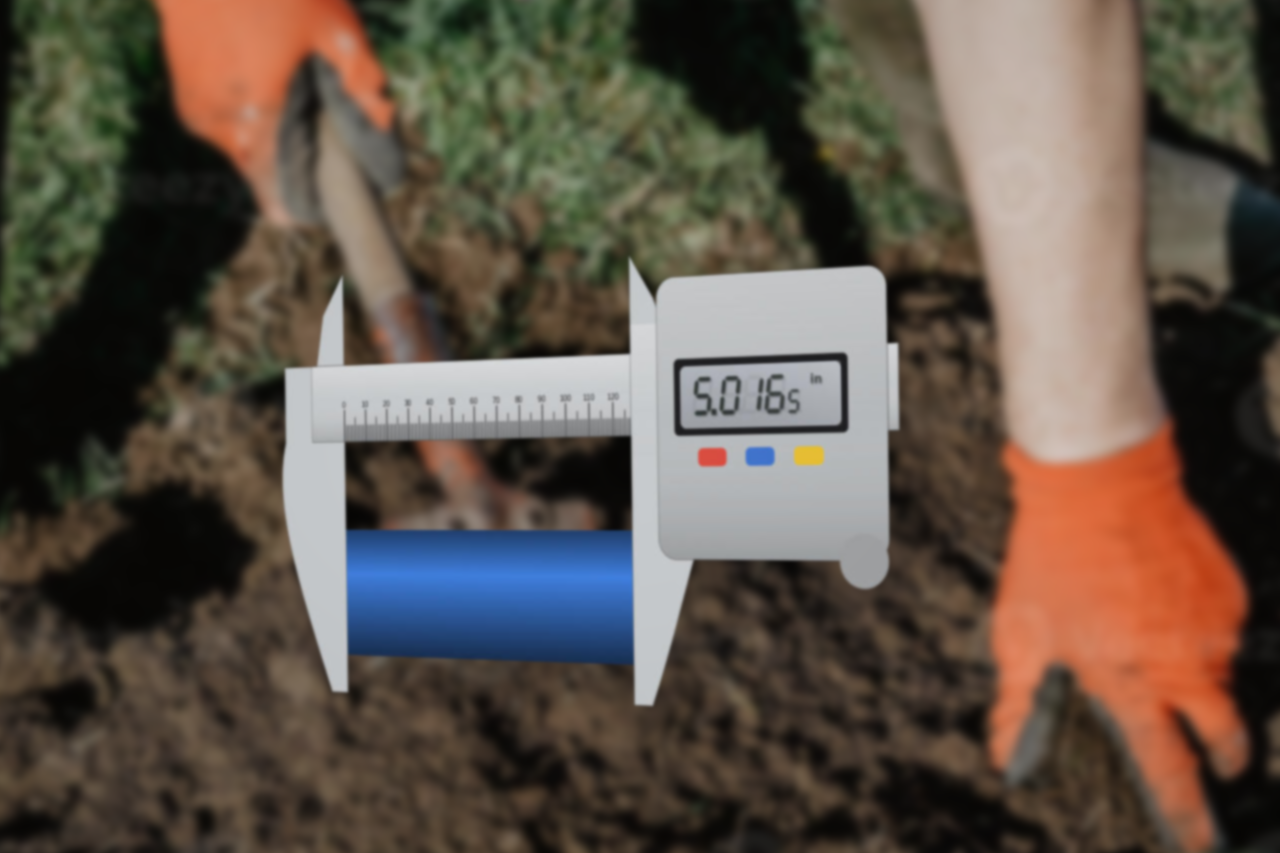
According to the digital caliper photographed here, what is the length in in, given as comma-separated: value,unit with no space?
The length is 5.0165,in
